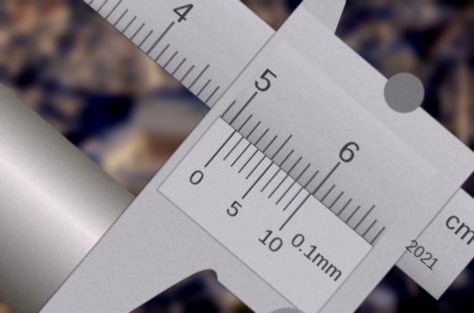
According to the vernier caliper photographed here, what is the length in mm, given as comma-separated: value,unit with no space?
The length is 50.8,mm
